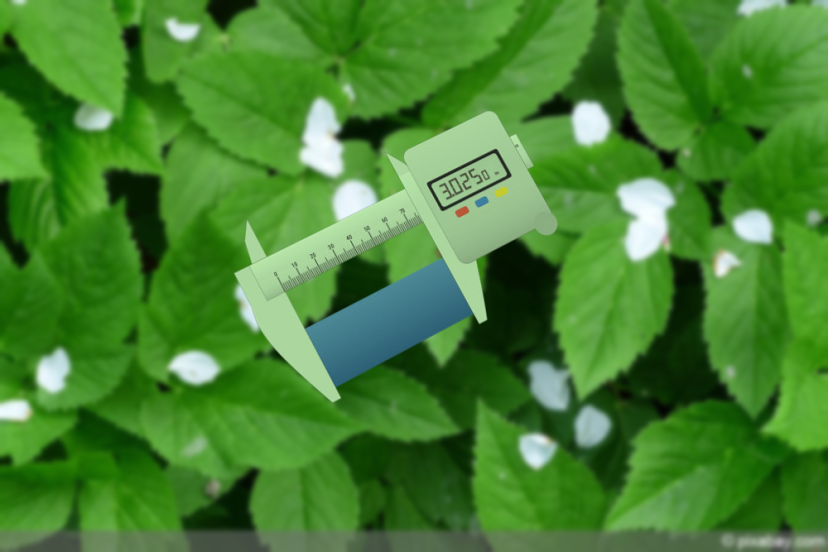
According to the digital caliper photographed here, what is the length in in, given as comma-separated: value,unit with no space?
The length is 3.0250,in
